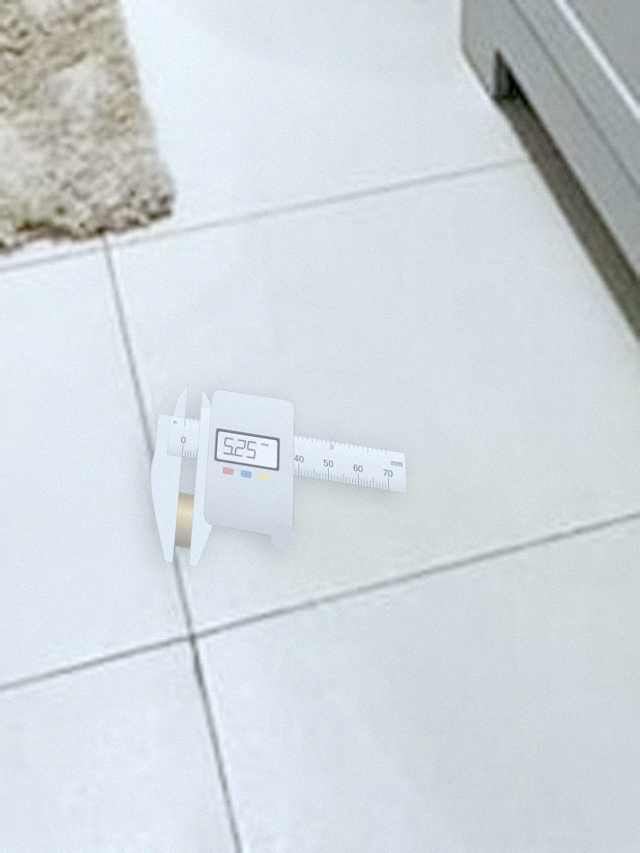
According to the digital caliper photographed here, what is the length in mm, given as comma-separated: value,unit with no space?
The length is 5.25,mm
